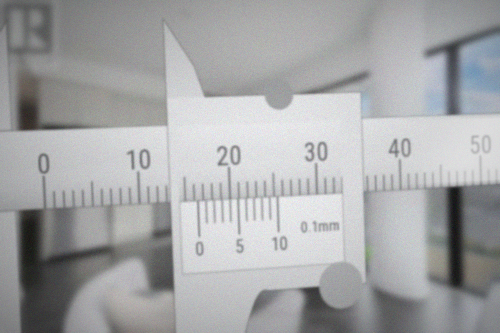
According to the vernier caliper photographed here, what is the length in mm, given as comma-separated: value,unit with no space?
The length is 16.4,mm
